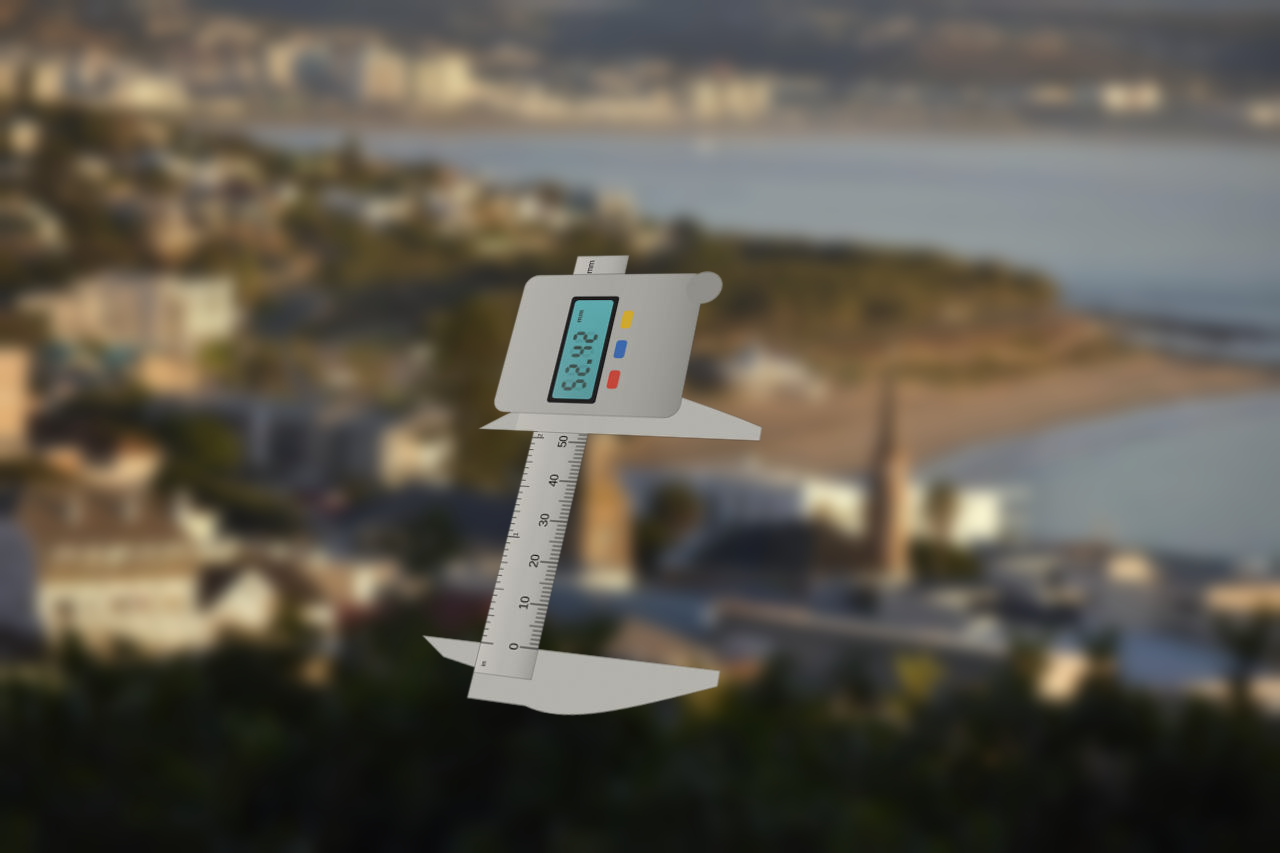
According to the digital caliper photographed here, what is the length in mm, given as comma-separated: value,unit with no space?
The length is 52.42,mm
